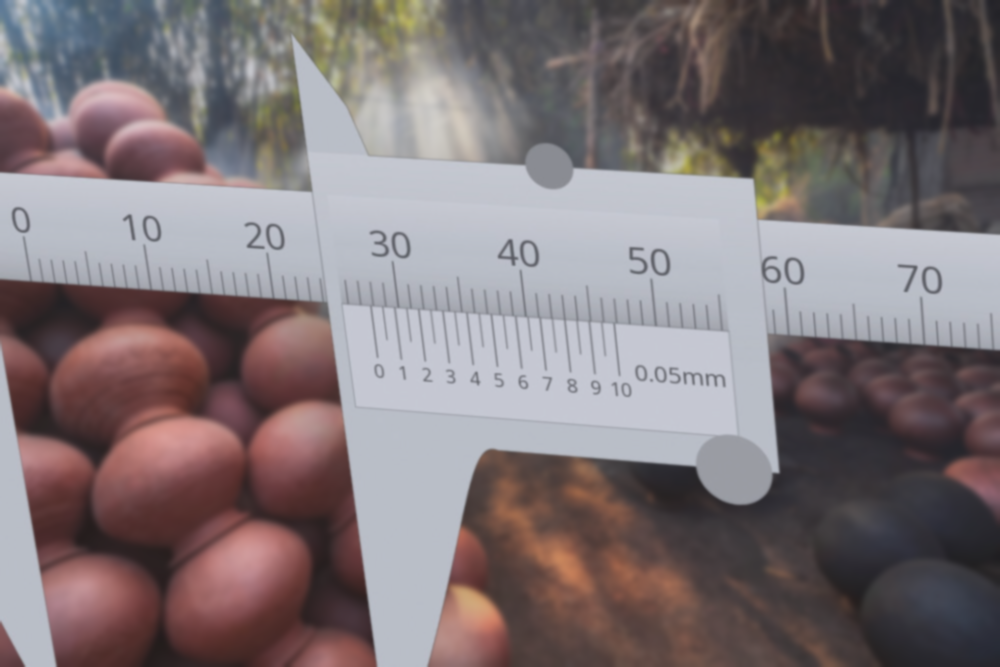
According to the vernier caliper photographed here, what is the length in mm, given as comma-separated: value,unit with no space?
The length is 27.8,mm
